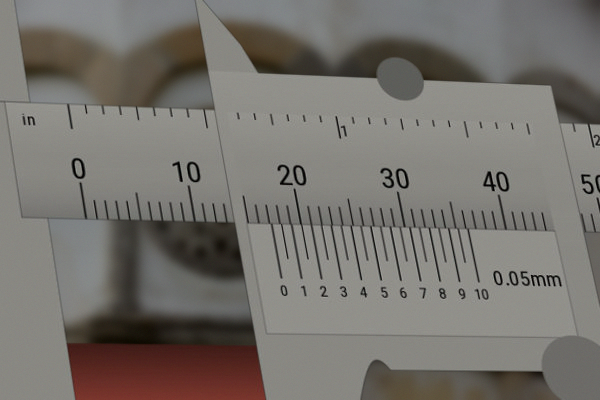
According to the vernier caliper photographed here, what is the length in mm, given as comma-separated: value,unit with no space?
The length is 17.2,mm
